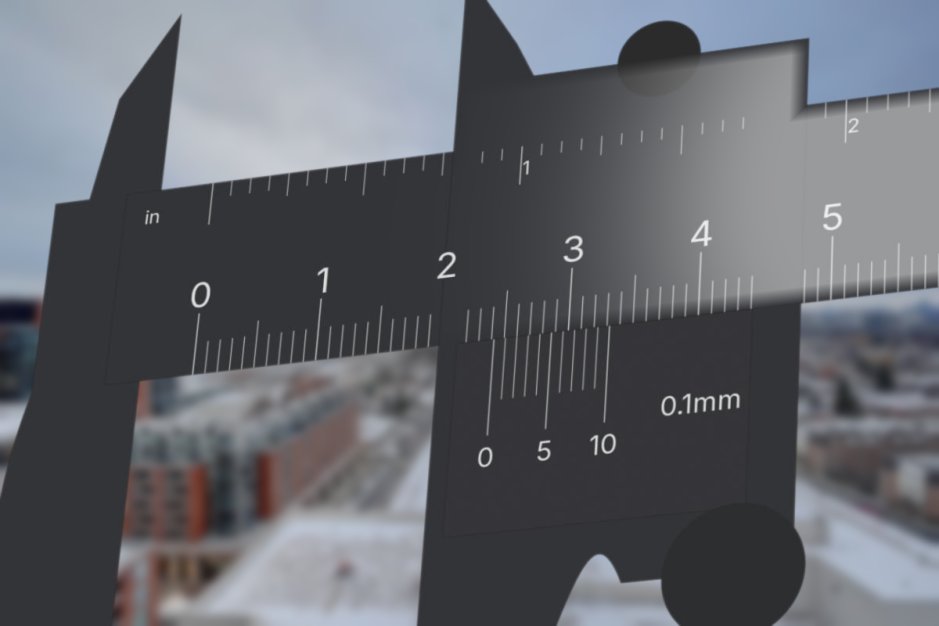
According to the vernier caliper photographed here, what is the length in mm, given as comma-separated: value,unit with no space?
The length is 24.2,mm
